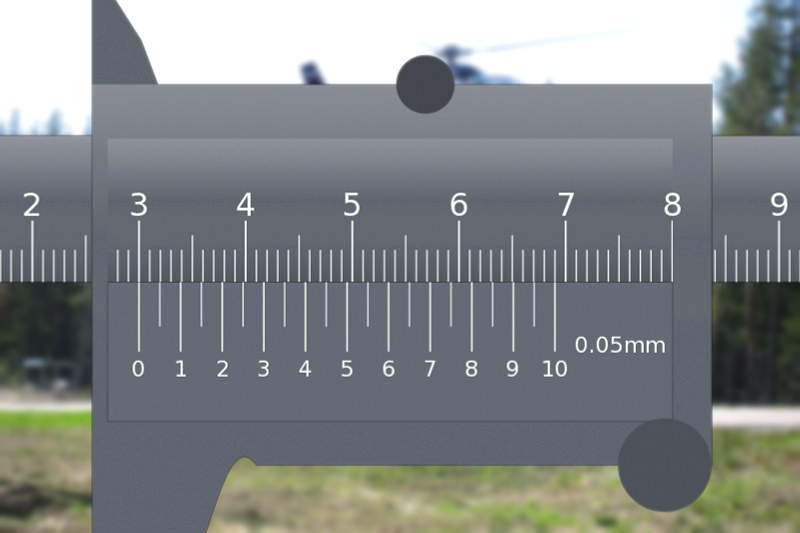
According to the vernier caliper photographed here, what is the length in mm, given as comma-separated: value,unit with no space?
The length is 30.0,mm
